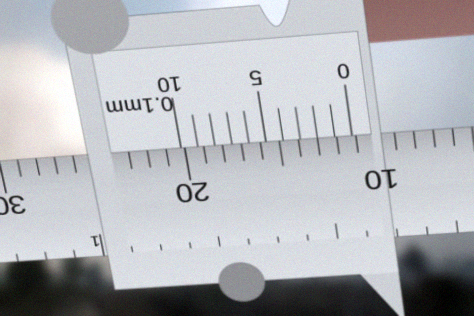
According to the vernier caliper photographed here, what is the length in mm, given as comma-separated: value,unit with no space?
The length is 11.2,mm
